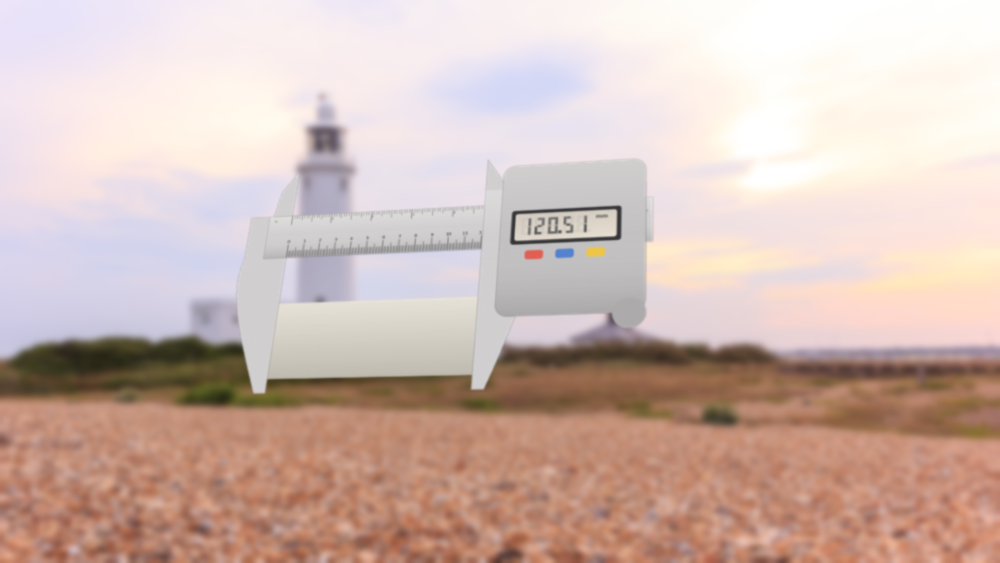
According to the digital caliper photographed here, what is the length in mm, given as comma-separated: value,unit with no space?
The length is 120.51,mm
